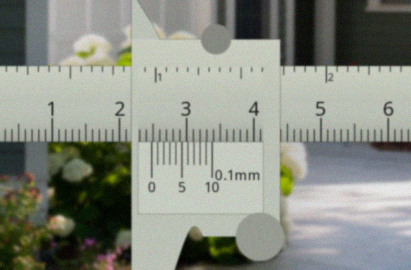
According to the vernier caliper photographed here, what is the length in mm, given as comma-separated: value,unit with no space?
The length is 24.8,mm
